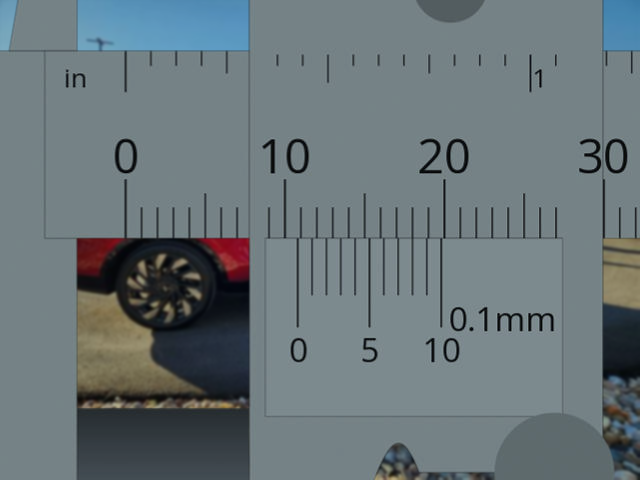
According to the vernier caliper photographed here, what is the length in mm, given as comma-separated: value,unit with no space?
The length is 10.8,mm
